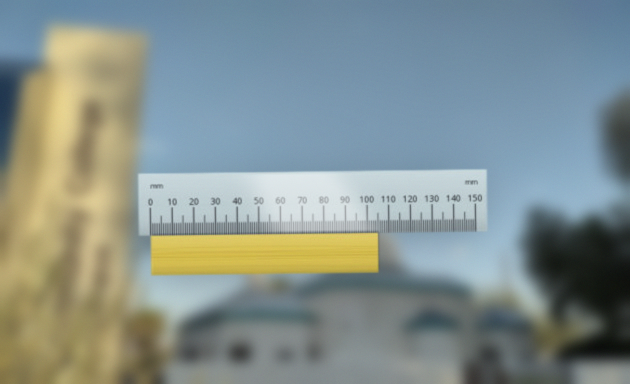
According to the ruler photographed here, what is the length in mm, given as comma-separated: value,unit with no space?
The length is 105,mm
